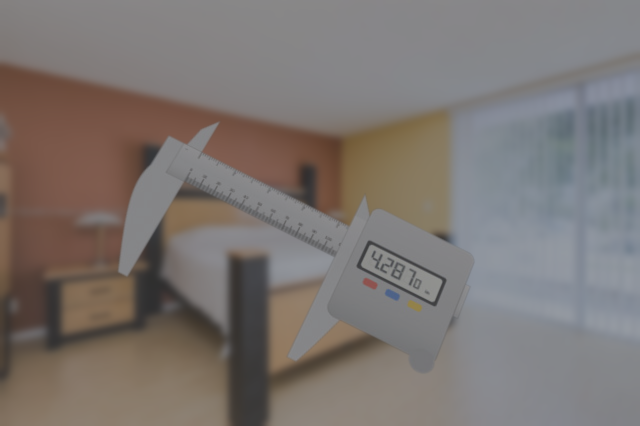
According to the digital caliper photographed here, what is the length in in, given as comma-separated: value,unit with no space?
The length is 4.2870,in
